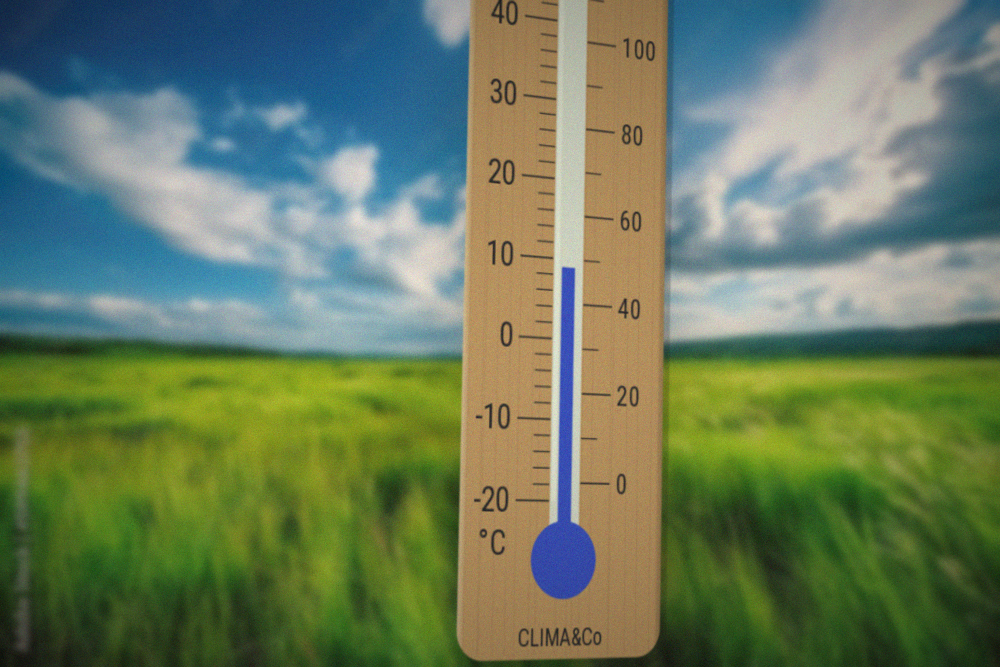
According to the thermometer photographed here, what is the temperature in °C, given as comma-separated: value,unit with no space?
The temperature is 9,°C
